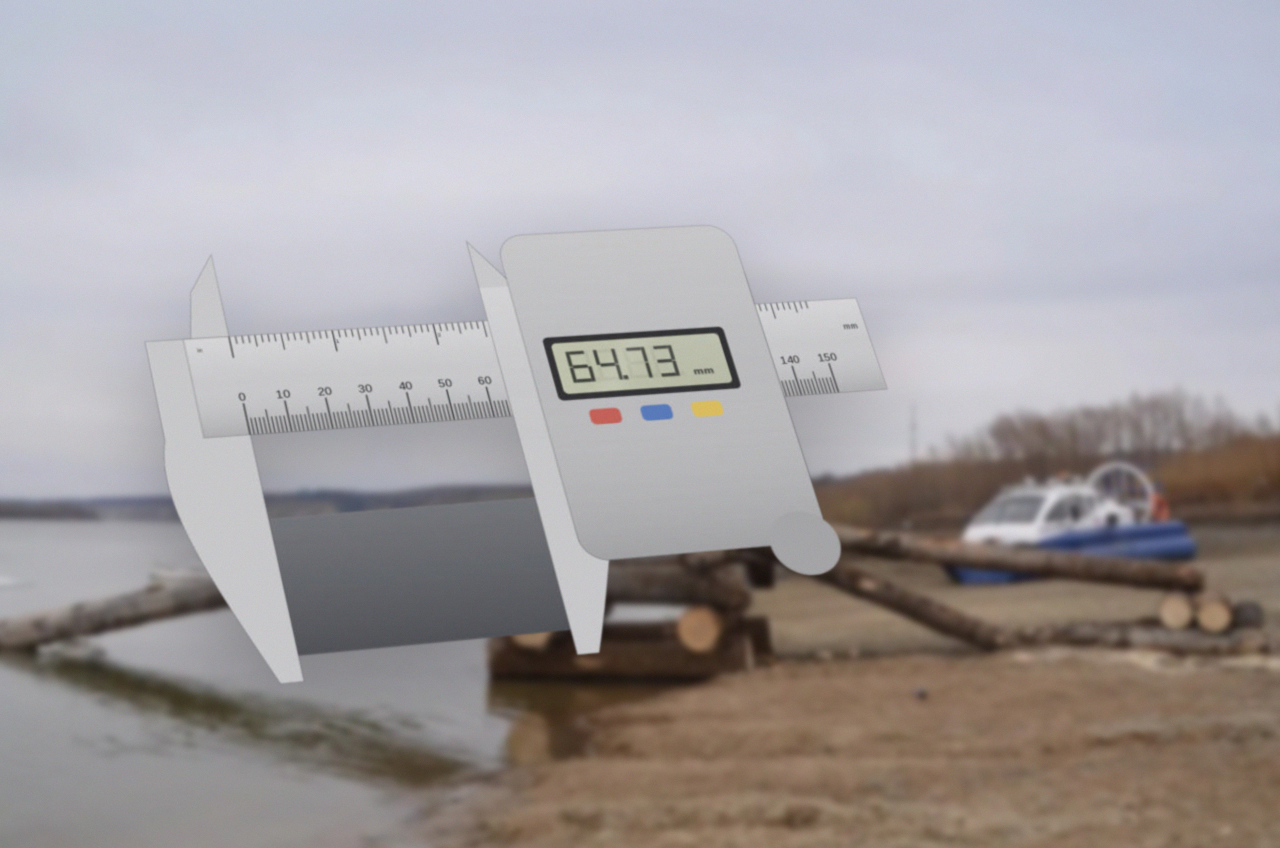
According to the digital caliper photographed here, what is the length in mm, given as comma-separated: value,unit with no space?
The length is 64.73,mm
